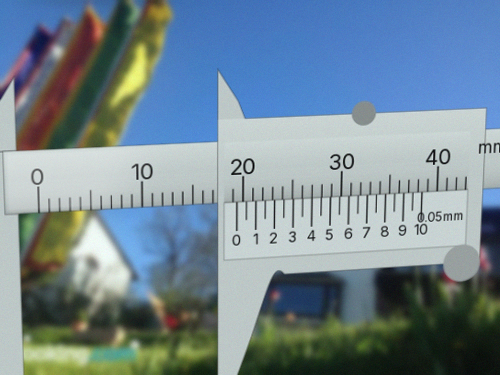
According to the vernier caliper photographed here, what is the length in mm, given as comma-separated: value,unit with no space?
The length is 19.4,mm
